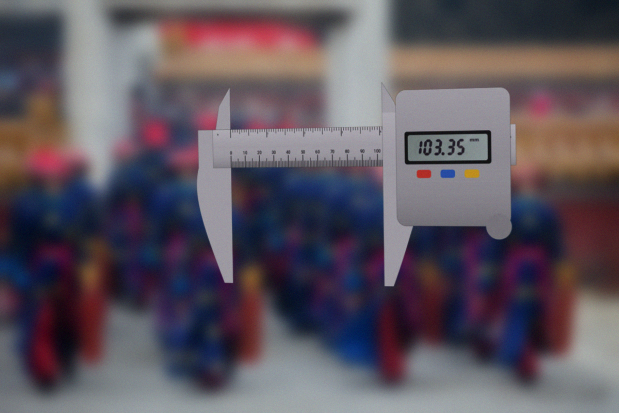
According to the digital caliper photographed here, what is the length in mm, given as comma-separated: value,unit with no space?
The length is 103.35,mm
